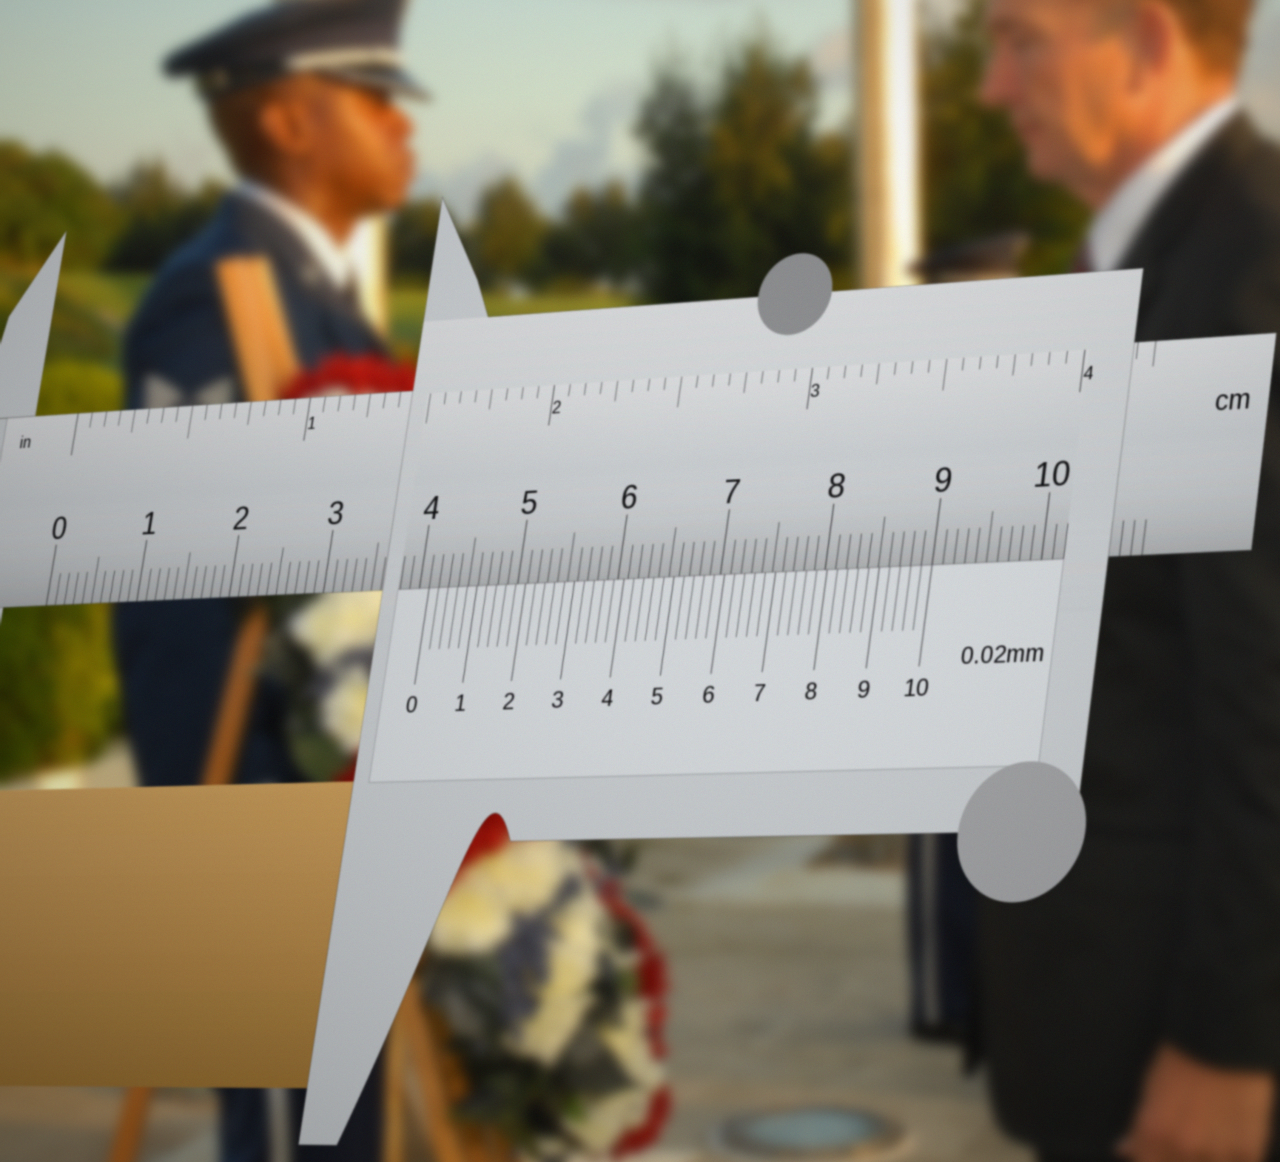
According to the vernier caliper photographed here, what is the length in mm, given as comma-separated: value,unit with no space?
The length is 41.0,mm
